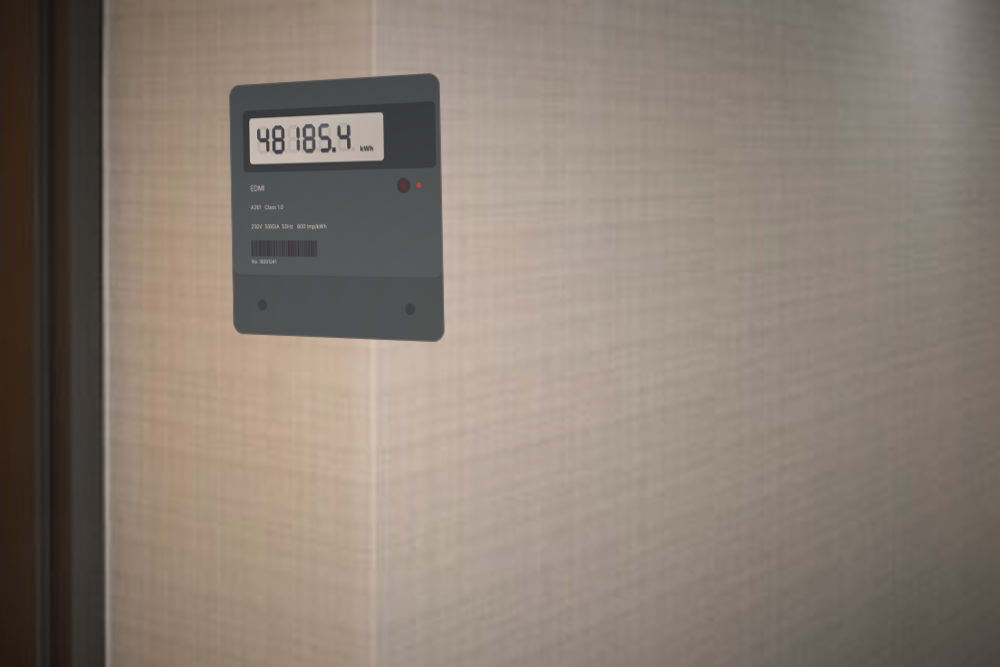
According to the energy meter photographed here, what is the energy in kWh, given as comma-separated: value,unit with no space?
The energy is 48185.4,kWh
